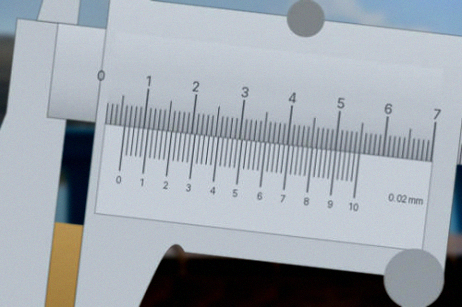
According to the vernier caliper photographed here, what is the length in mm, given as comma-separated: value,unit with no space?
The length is 6.0,mm
